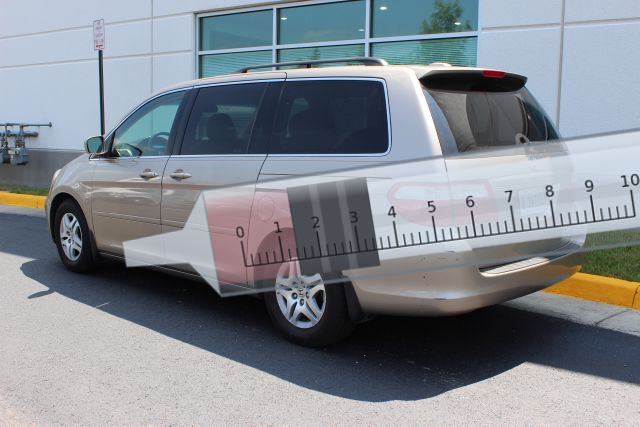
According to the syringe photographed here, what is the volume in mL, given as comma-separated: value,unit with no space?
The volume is 1.4,mL
